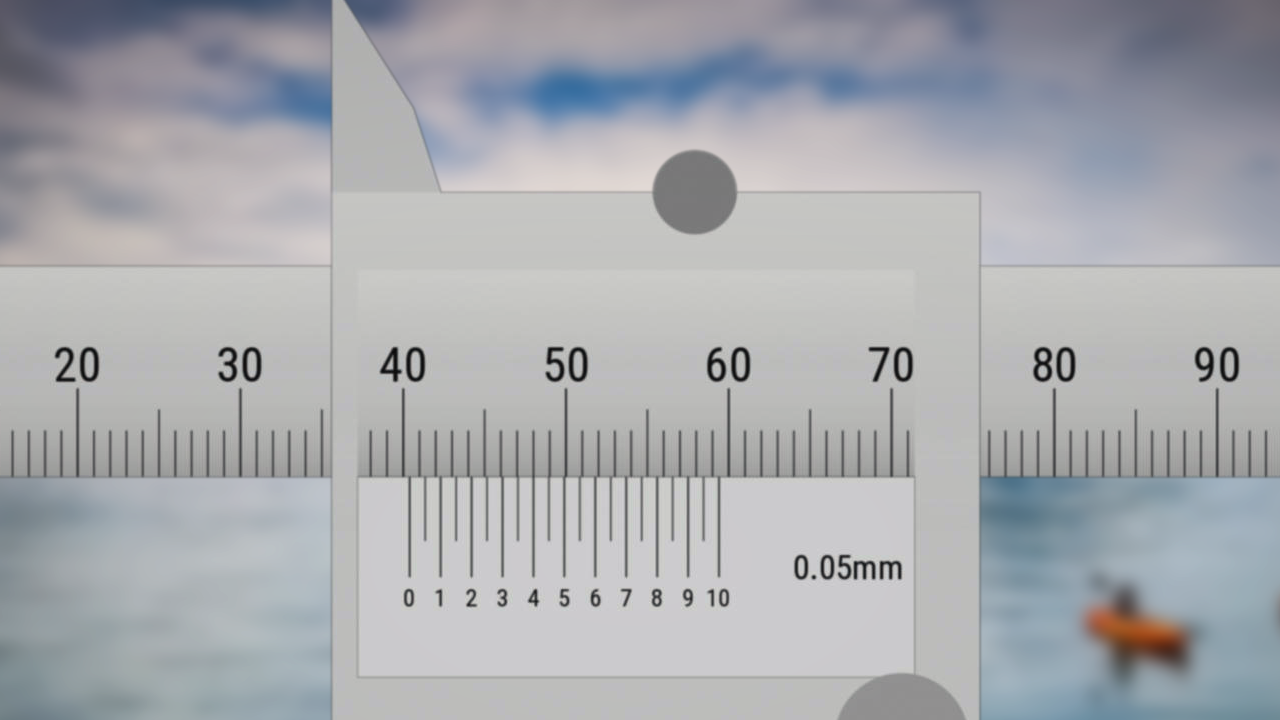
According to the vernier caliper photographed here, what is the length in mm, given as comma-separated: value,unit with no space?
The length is 40.4,mm
